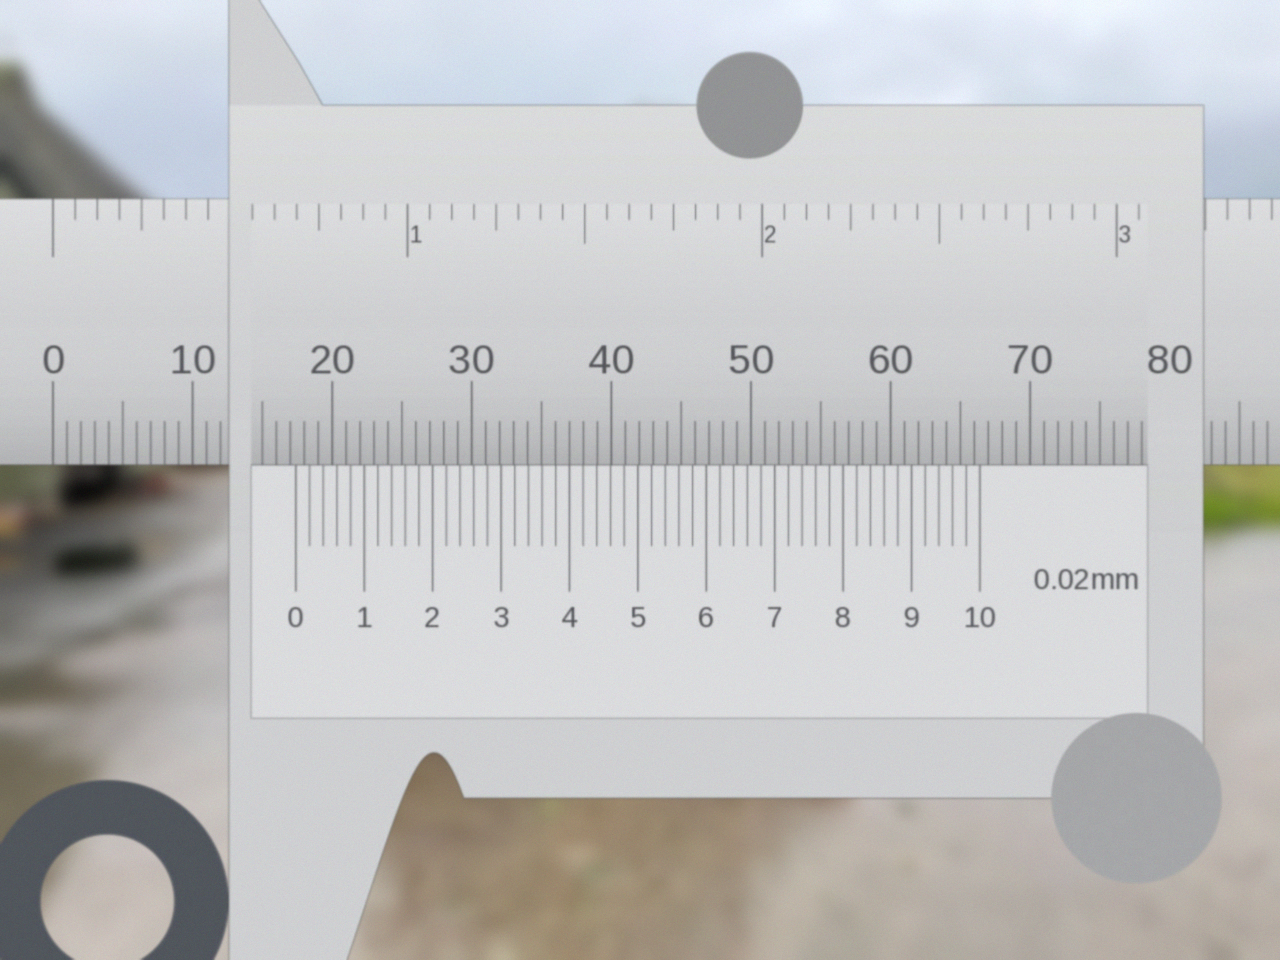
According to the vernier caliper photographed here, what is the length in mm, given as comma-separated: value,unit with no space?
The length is 17.4,mm
